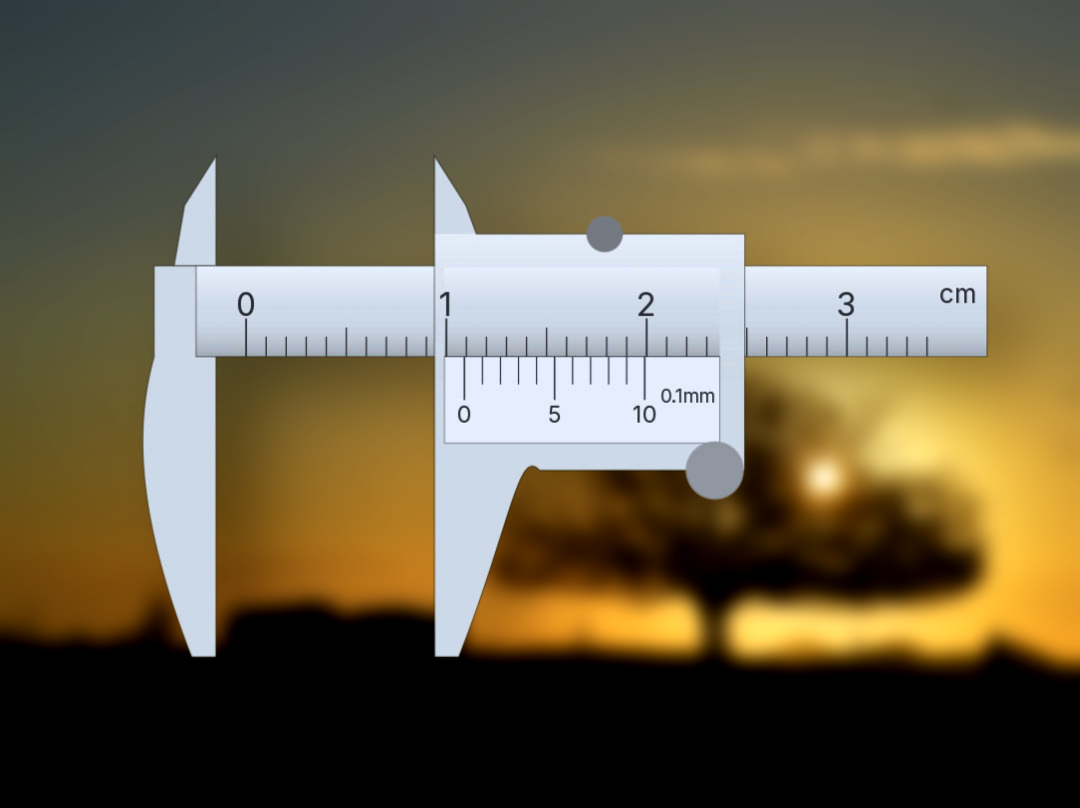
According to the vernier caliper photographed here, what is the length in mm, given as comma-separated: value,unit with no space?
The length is 10.9,mm
